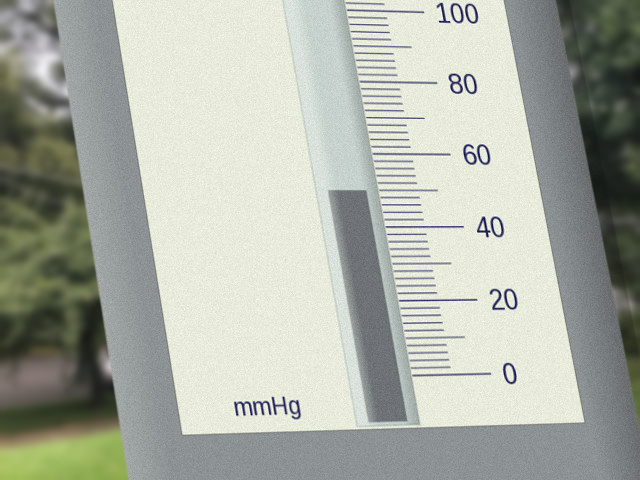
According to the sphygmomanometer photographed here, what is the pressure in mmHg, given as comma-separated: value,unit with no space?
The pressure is 50,mmHg
